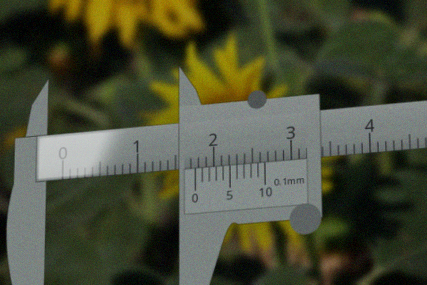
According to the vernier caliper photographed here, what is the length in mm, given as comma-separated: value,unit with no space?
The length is 17.6,mm
